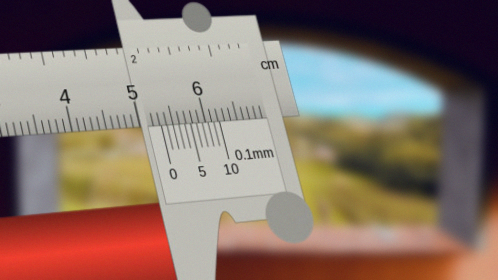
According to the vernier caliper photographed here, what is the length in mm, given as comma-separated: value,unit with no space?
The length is 53.2,mm
